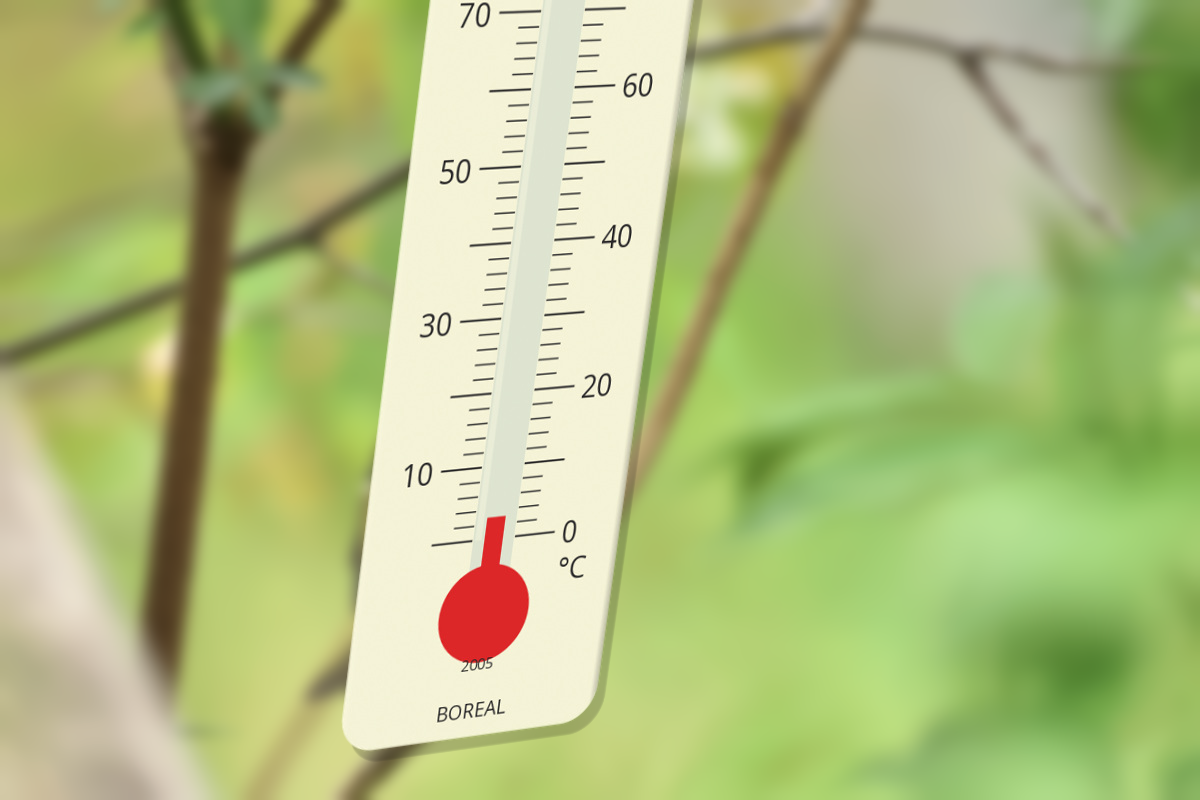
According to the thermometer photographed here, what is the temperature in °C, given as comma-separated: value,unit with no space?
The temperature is 3,°C
